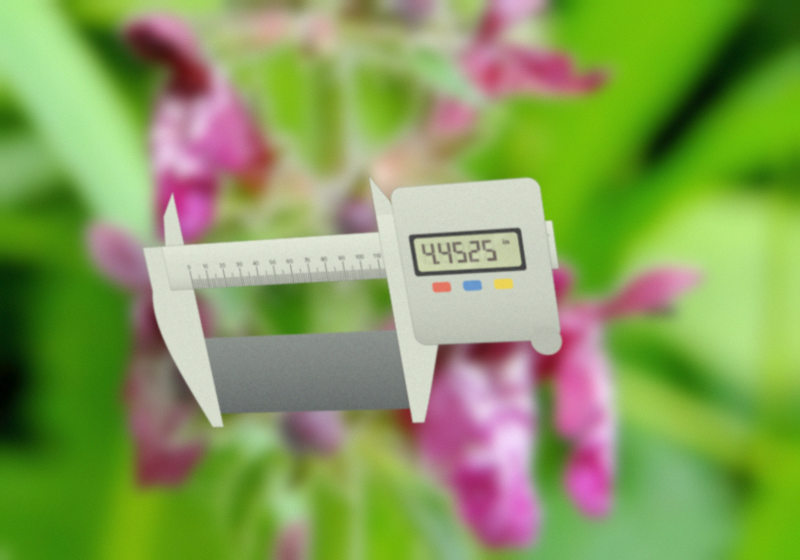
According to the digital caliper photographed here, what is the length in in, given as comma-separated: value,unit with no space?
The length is 4.4525,in
